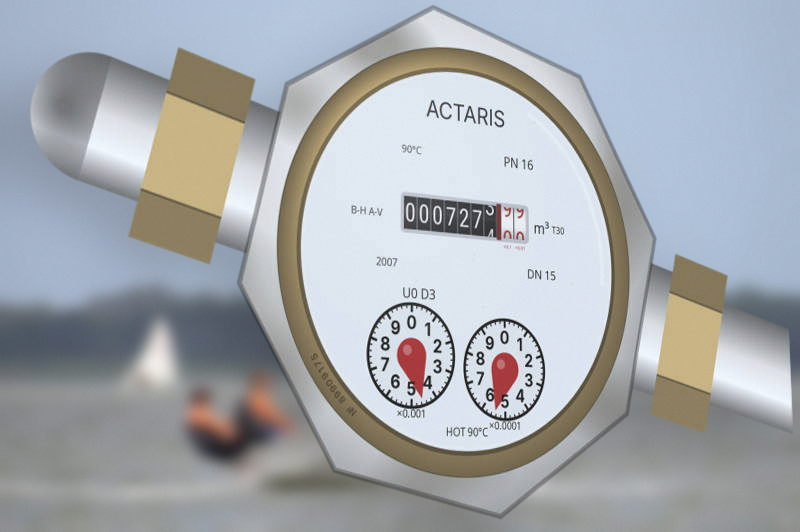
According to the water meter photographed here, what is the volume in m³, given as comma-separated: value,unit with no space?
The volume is 7273.9945,m³
